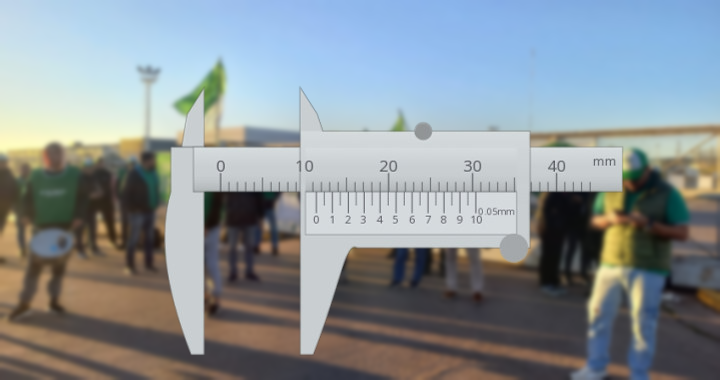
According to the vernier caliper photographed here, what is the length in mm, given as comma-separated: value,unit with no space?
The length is 11.4,mm
